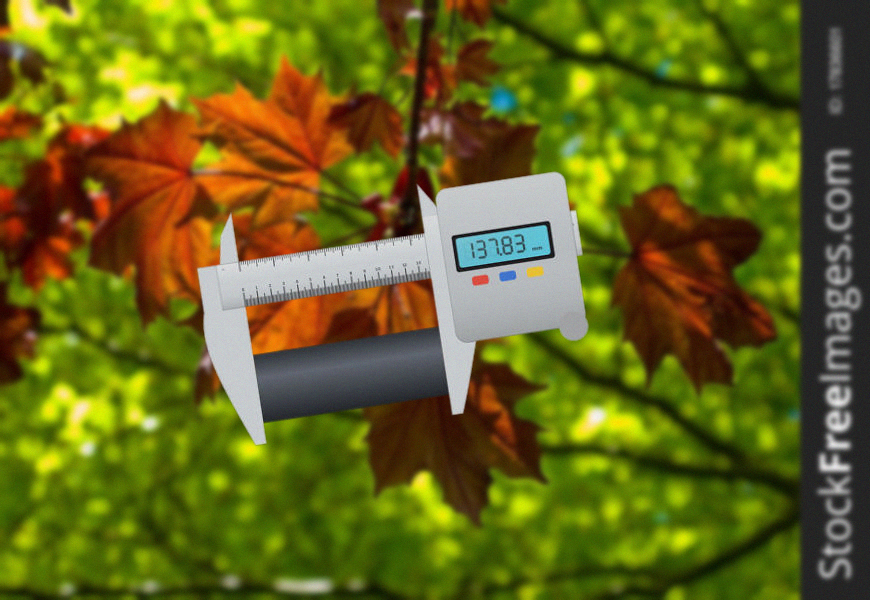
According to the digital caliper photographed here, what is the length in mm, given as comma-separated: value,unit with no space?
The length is 137.83,mm
